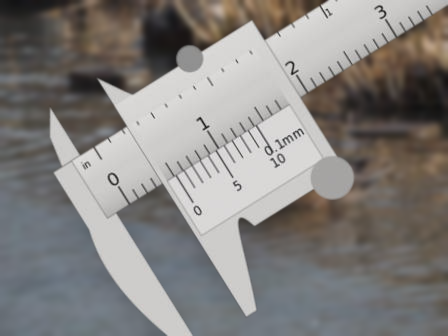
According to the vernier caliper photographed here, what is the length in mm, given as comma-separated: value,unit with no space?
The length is 5.2,mm
